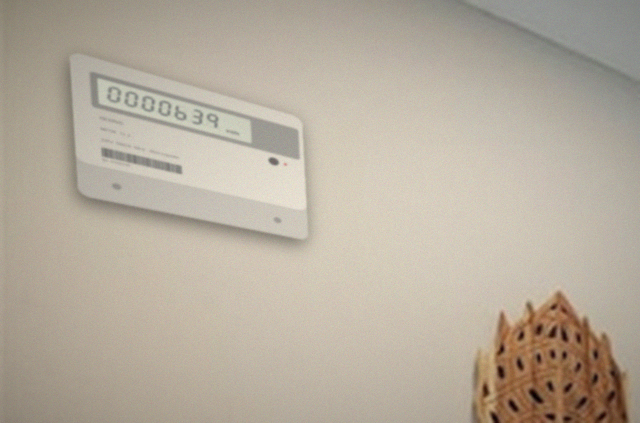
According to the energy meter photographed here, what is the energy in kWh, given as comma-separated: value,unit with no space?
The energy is 639,kWh
